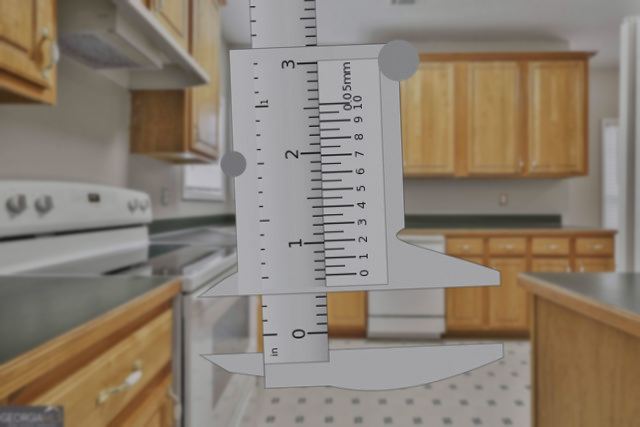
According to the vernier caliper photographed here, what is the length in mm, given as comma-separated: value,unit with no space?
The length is 6.4,mm
